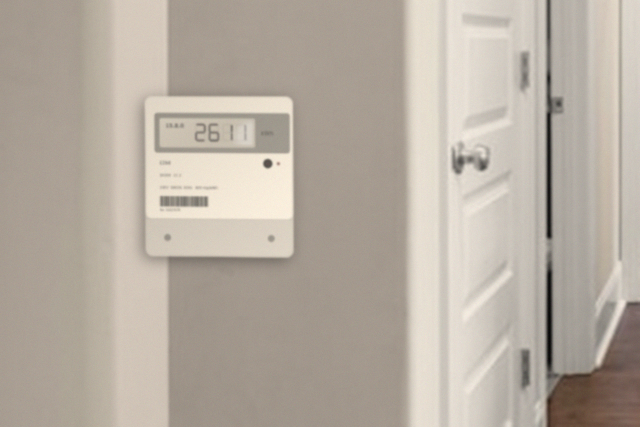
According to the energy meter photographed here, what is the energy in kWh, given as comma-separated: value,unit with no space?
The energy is 2611,kWh
